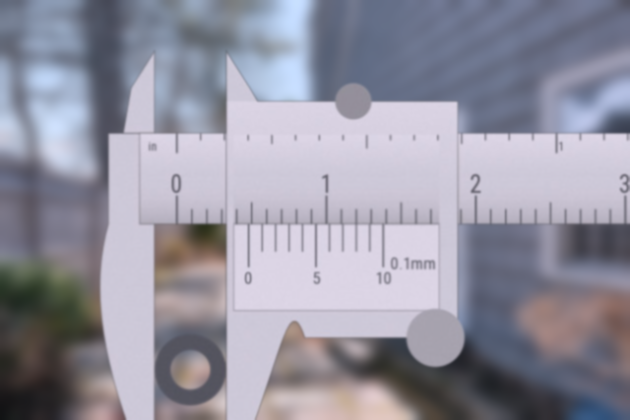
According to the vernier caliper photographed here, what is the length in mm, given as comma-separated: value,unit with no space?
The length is 4.8,mm
